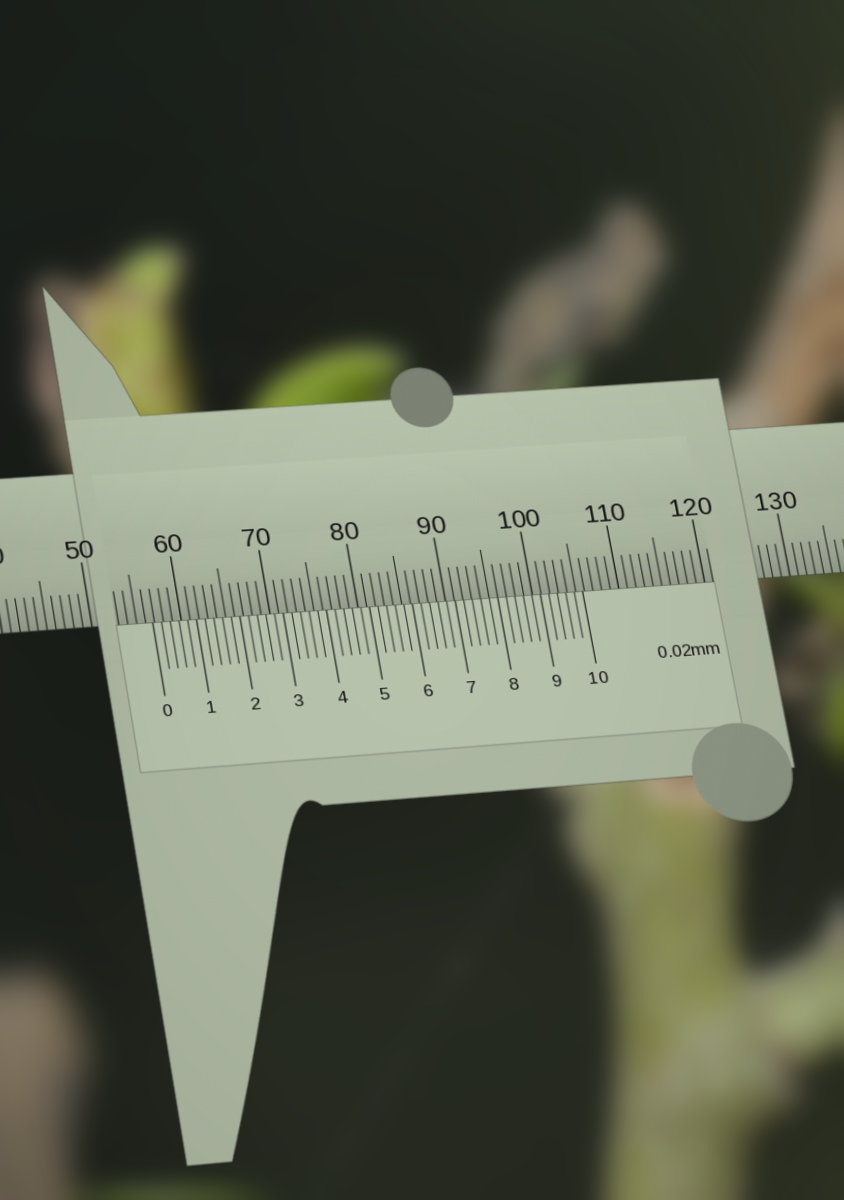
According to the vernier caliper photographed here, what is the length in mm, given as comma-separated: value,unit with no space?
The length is 56.8,mm
